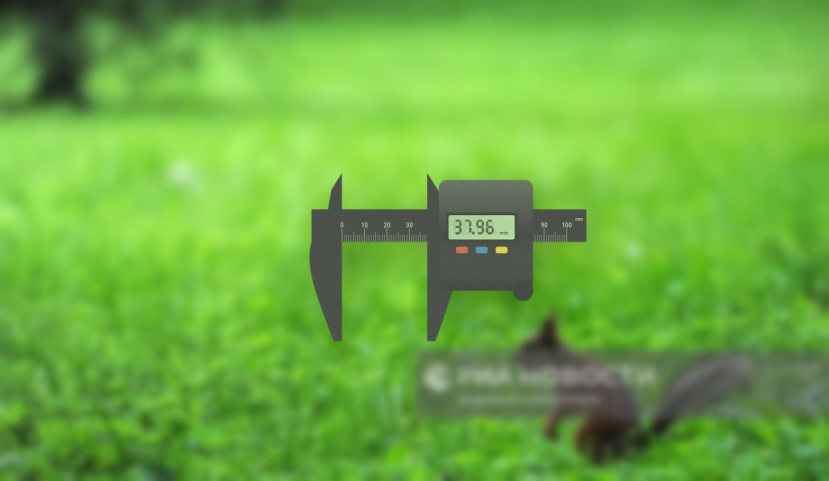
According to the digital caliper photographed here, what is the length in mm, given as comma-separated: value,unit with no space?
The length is 37.96,mm
